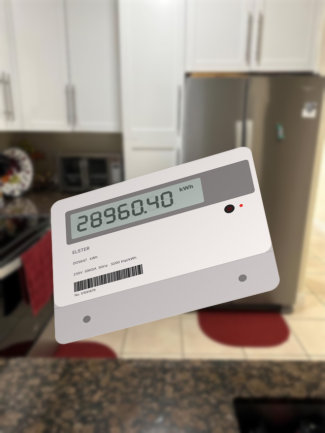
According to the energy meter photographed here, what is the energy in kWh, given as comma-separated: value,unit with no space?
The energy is 28960.40,kWh
